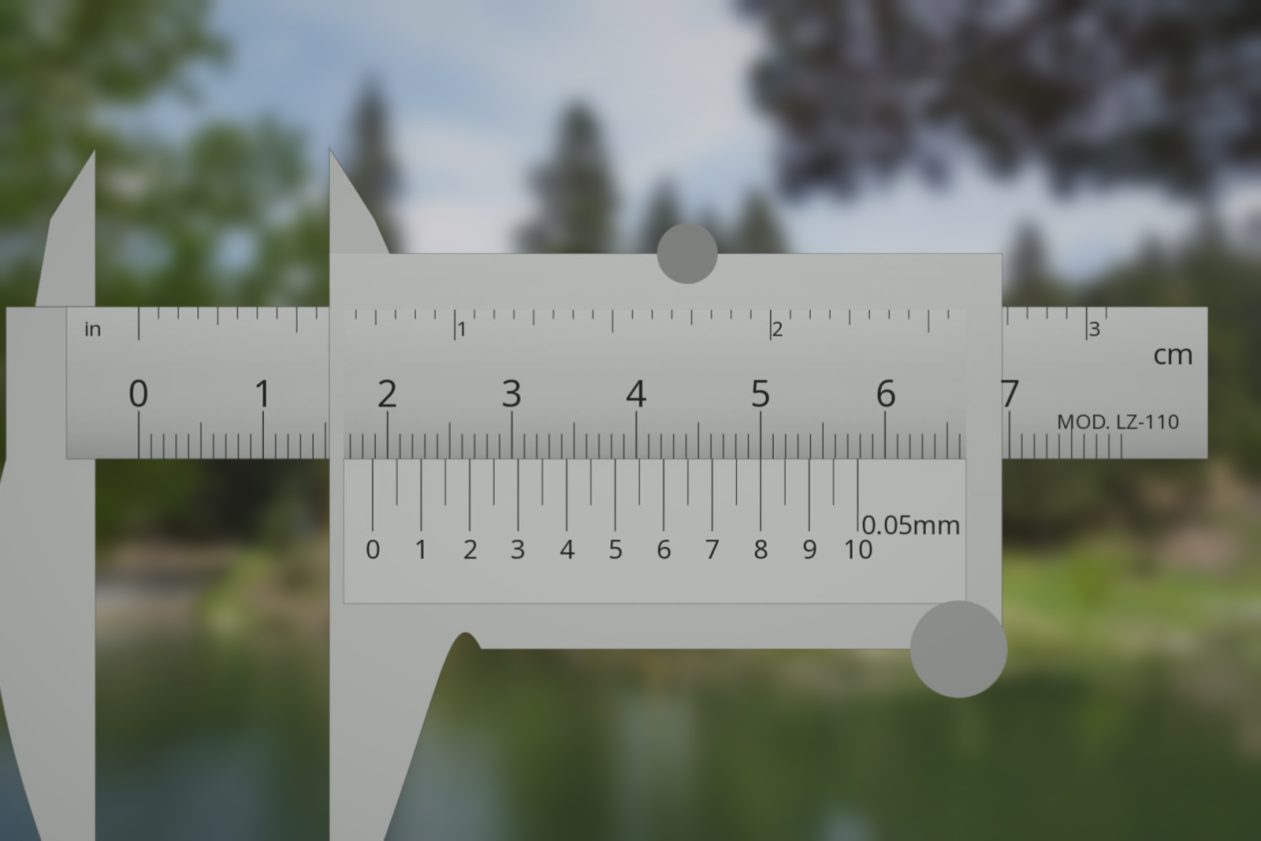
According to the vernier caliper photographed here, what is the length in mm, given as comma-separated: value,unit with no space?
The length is 18.8,mm
